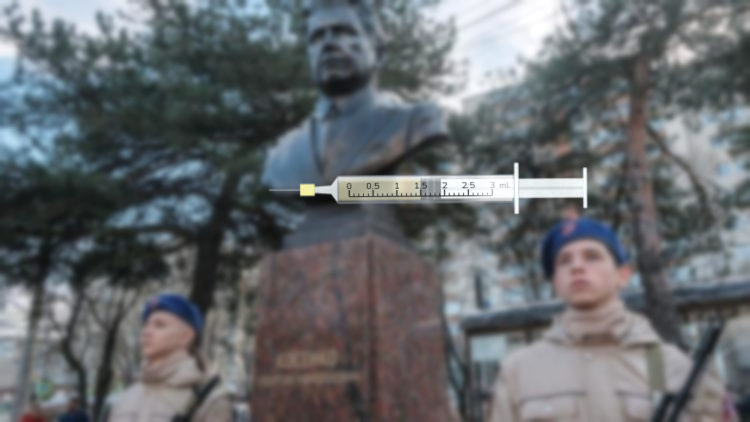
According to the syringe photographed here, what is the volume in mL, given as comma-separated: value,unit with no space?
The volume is 1.5,mL
